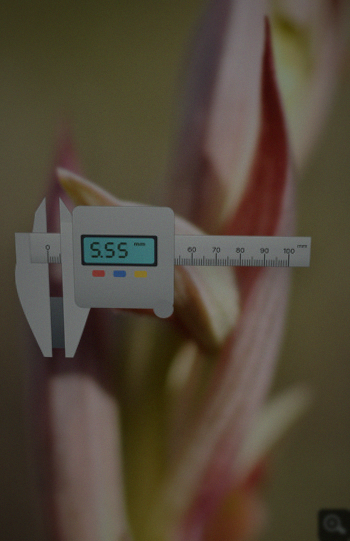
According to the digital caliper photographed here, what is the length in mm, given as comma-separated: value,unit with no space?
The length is 5.55,mm
